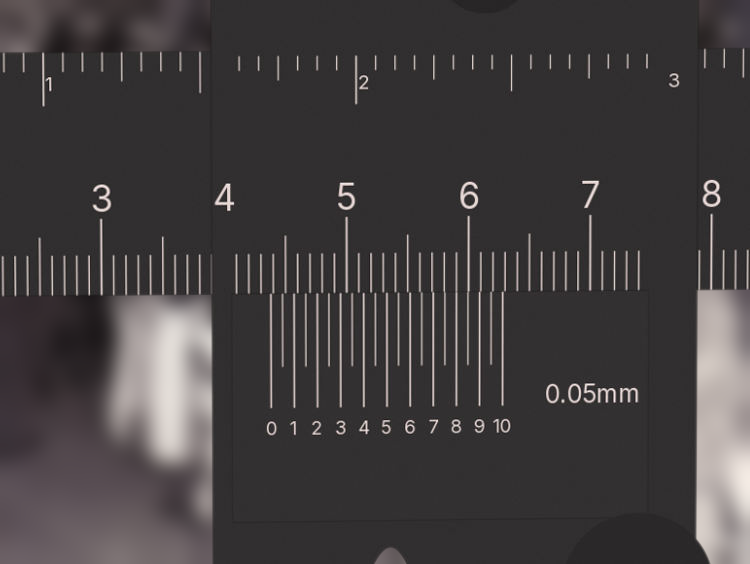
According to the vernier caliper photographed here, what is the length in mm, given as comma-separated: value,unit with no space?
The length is 43.8,mm
